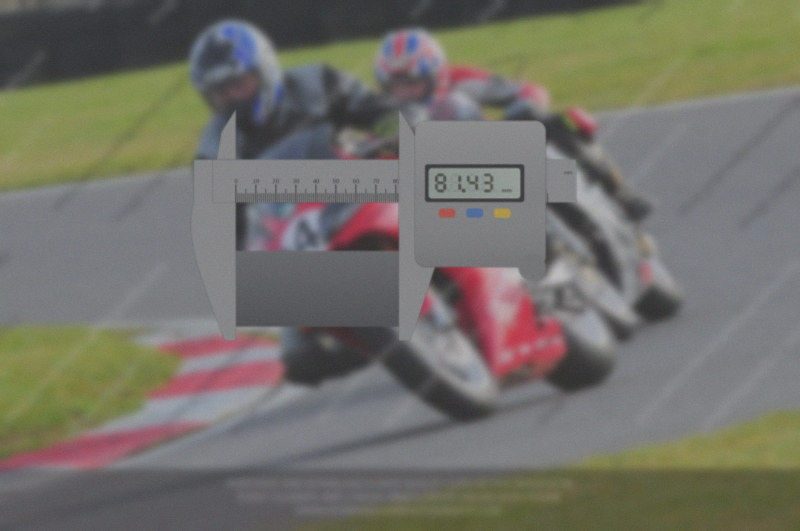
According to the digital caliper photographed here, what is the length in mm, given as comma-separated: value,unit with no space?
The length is 81.43,mm
